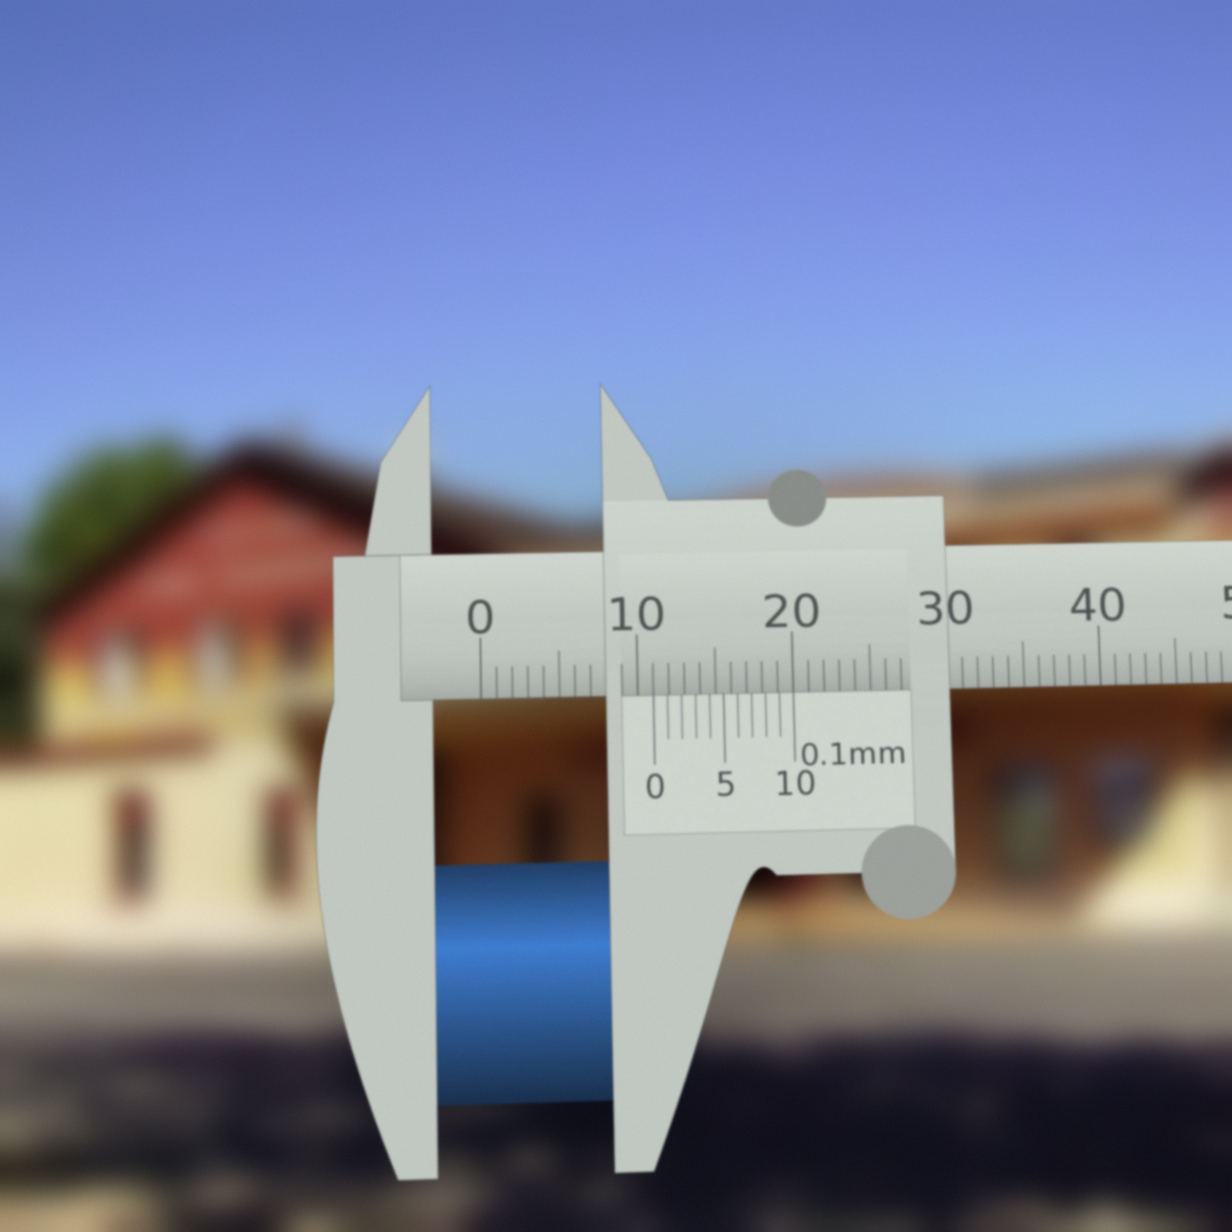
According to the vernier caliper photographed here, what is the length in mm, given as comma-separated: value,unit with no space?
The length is 11.0,mm
